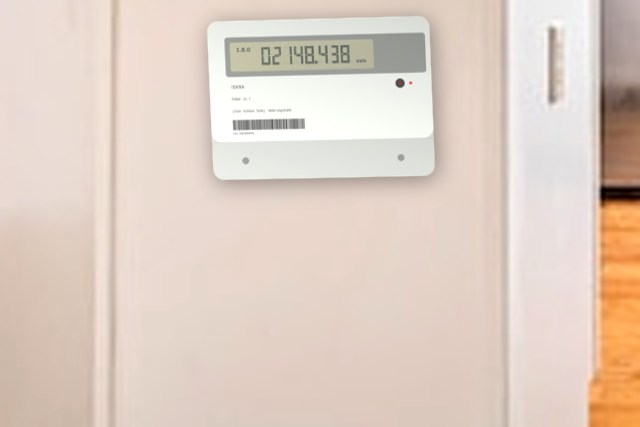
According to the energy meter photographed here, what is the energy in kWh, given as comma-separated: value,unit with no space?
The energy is 2148.438,kWh
